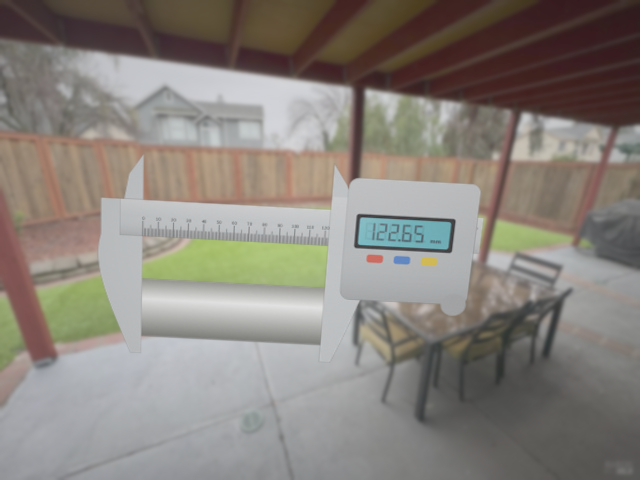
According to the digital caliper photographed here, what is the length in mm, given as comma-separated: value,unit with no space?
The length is 122.65,mm
